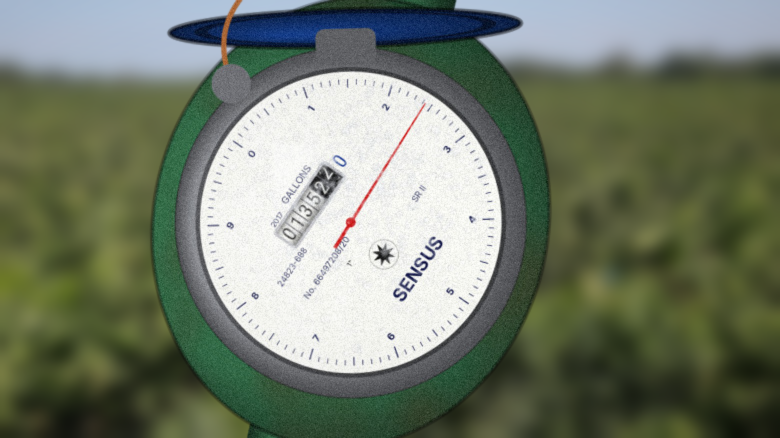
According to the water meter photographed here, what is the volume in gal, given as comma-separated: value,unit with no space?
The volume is 135222.4,gal
